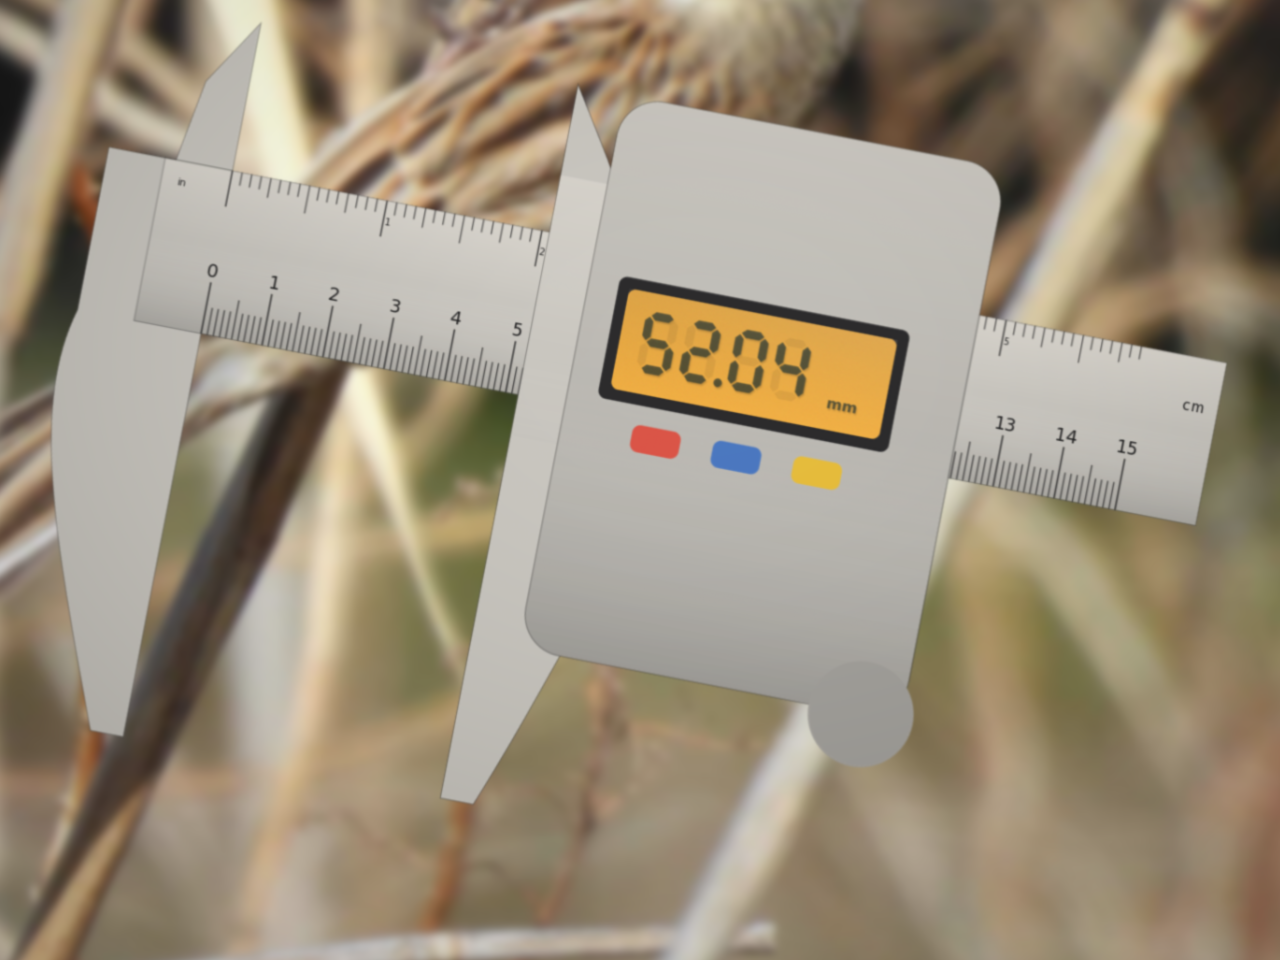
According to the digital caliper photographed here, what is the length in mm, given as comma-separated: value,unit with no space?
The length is 52.04,mm
